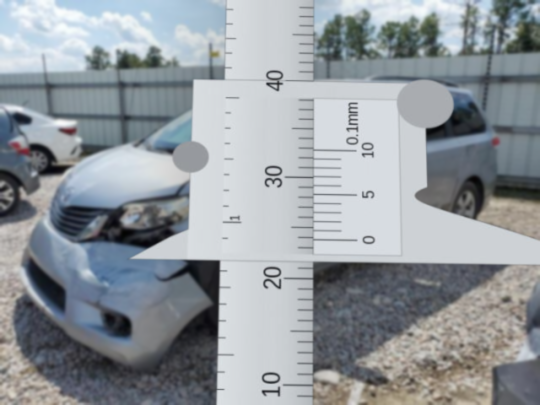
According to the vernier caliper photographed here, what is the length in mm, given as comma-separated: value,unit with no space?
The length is 23.8,mm
